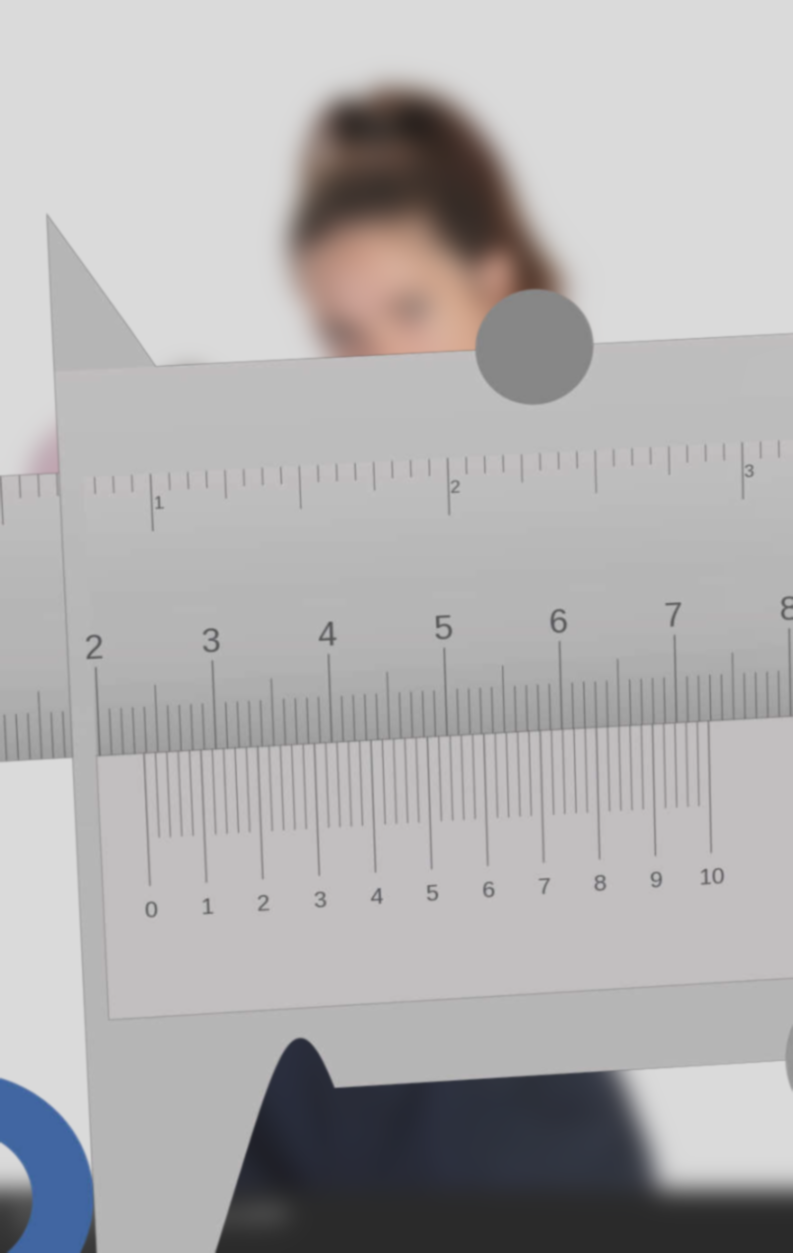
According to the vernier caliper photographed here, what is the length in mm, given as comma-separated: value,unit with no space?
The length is 23.8,mm
